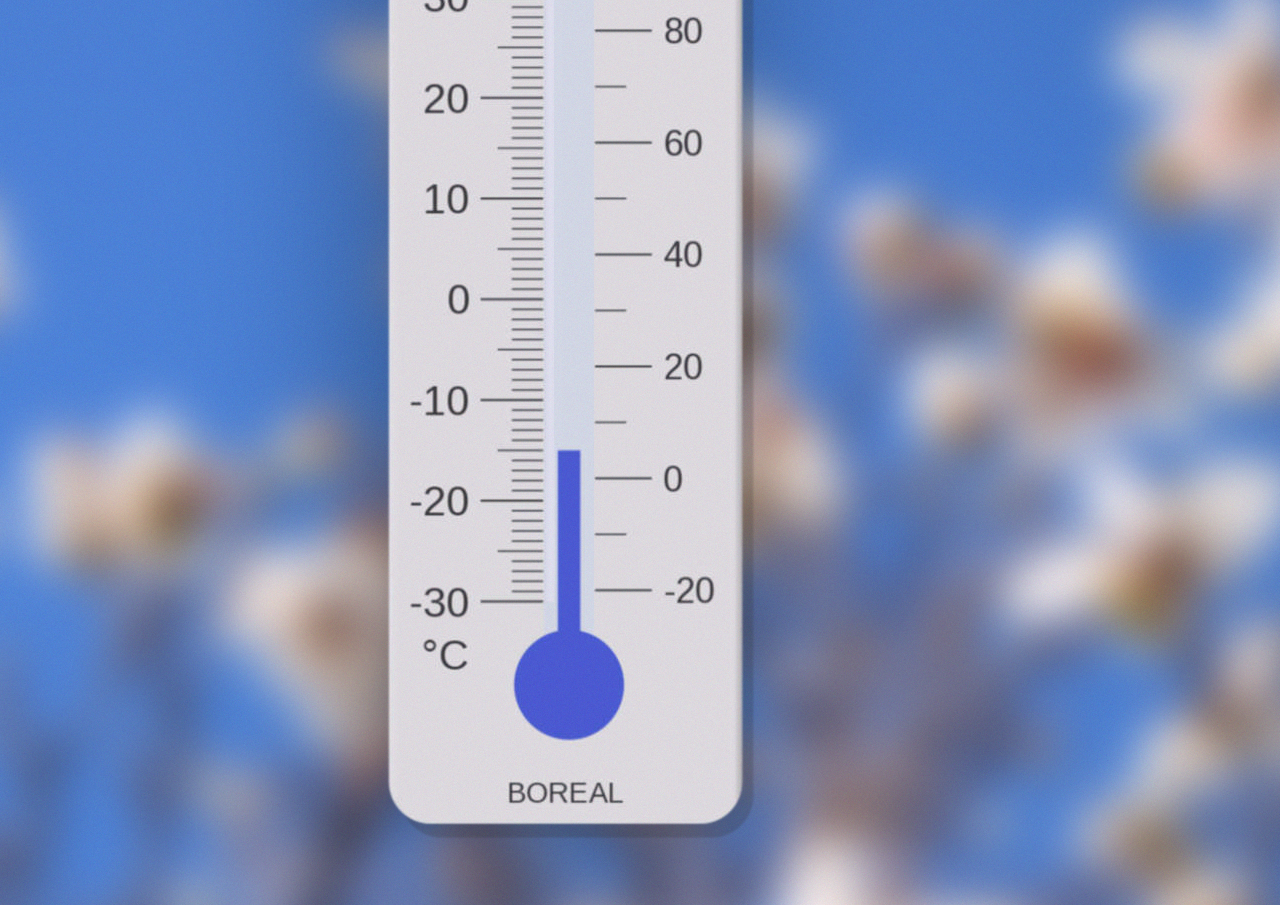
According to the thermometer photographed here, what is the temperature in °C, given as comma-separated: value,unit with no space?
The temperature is -15,°C
